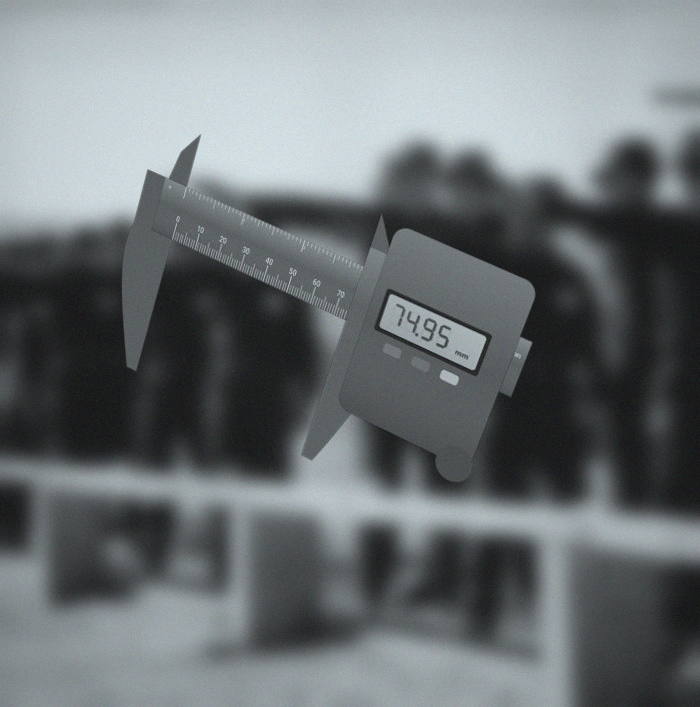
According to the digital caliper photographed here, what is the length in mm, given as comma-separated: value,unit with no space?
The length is 74.95,mm
